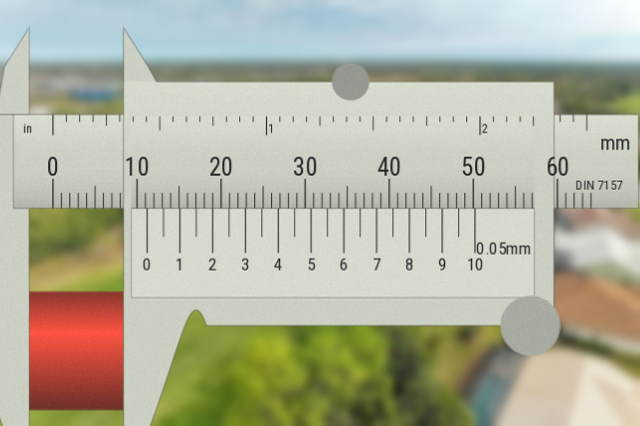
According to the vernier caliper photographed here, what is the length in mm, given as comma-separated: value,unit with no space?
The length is 11.2,mm
